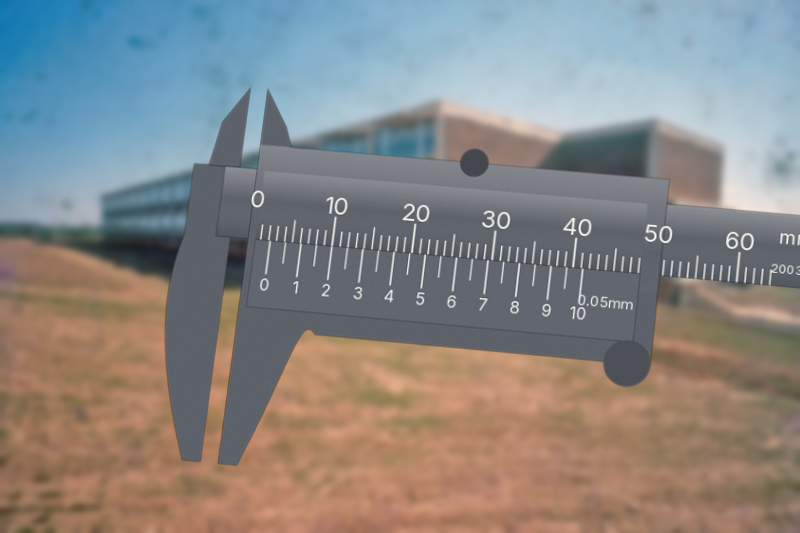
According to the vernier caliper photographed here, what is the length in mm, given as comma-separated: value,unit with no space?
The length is 2.2,mm
